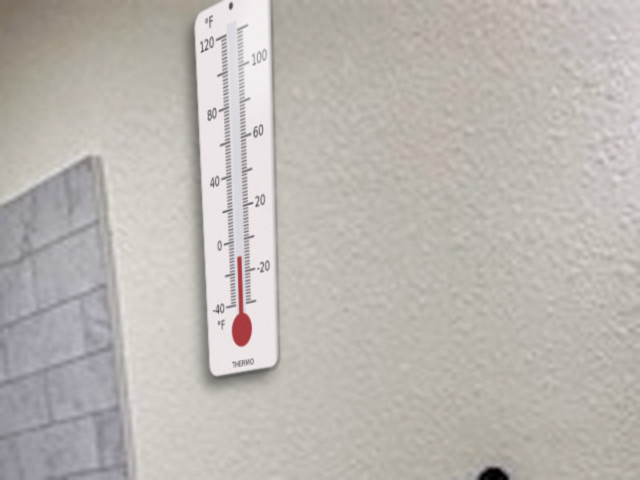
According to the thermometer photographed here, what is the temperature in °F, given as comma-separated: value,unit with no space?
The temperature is -10,°F
